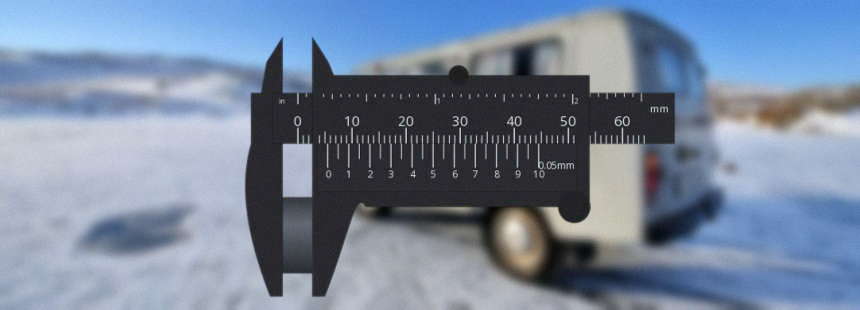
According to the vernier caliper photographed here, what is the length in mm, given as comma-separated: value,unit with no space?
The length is 5.5,mm
